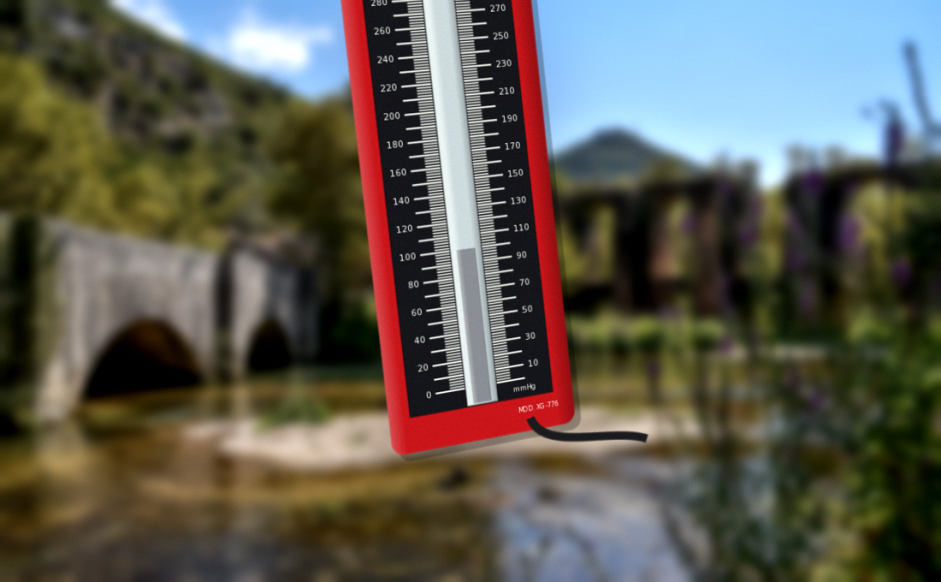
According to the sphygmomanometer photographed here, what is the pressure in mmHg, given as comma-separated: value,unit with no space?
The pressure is 100,mmHg
